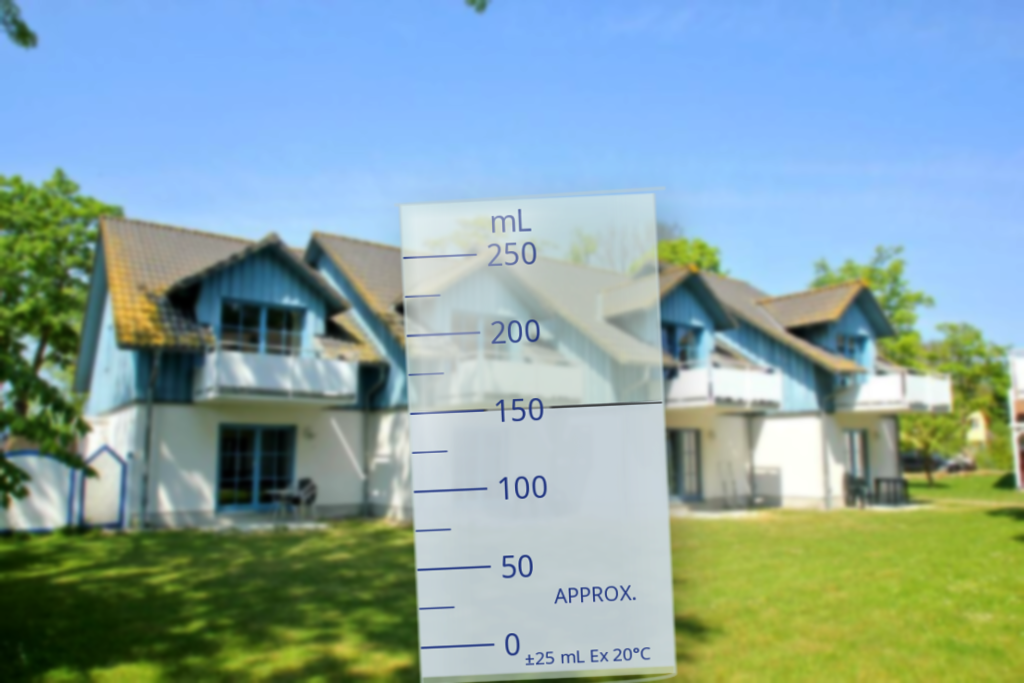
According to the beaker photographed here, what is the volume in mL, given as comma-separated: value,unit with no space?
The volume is 150,mL
